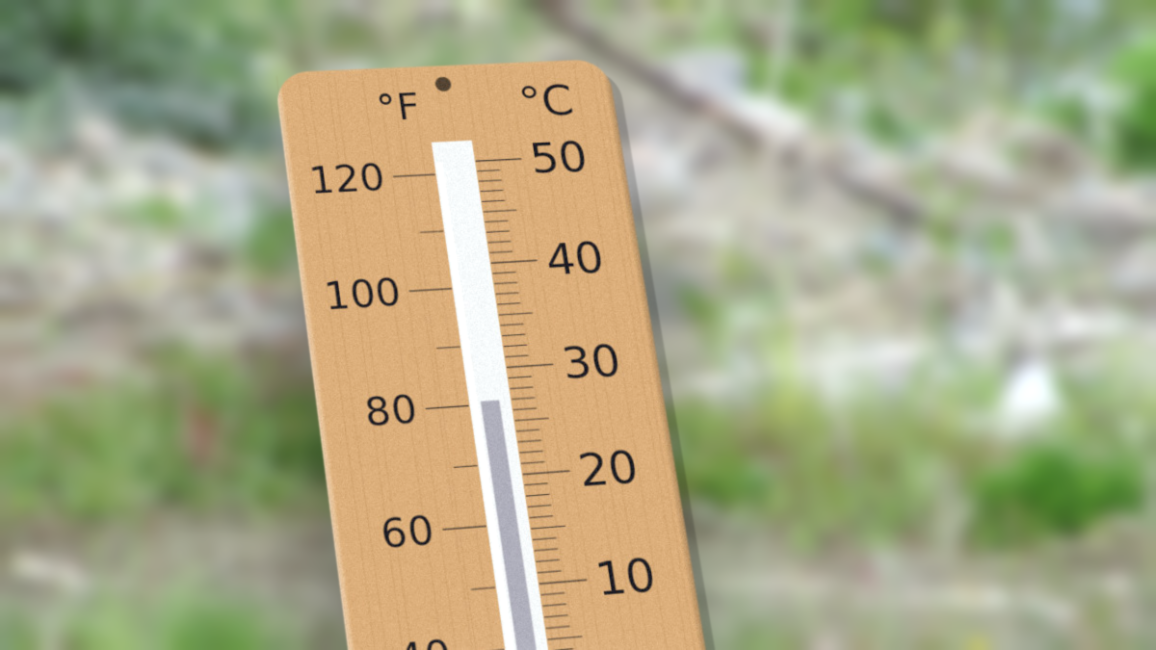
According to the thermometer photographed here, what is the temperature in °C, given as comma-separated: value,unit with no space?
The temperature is 27,°C
